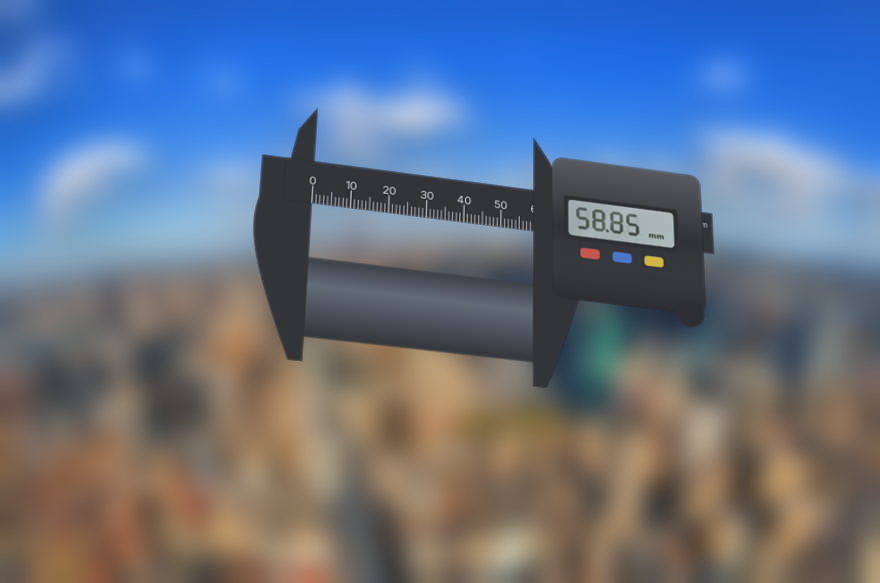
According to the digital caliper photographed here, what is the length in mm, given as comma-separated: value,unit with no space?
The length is 58.85,mm
